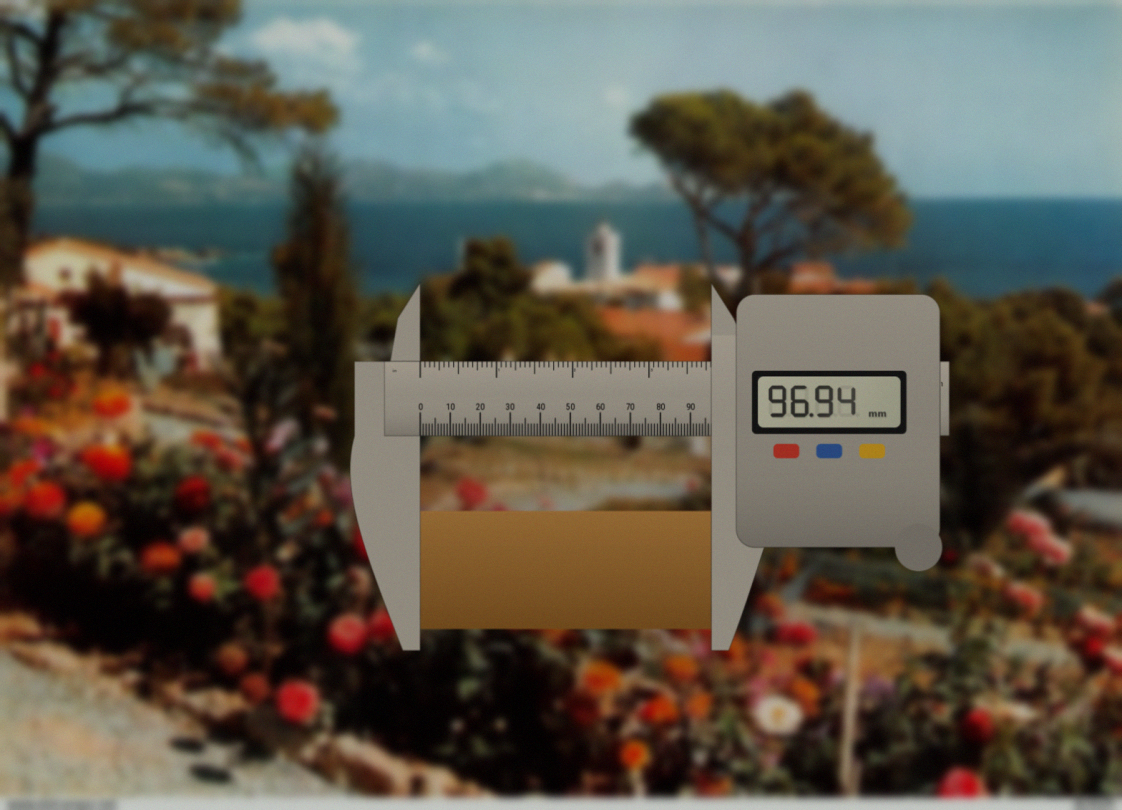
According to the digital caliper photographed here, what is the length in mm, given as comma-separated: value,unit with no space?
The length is 96.94,mm
